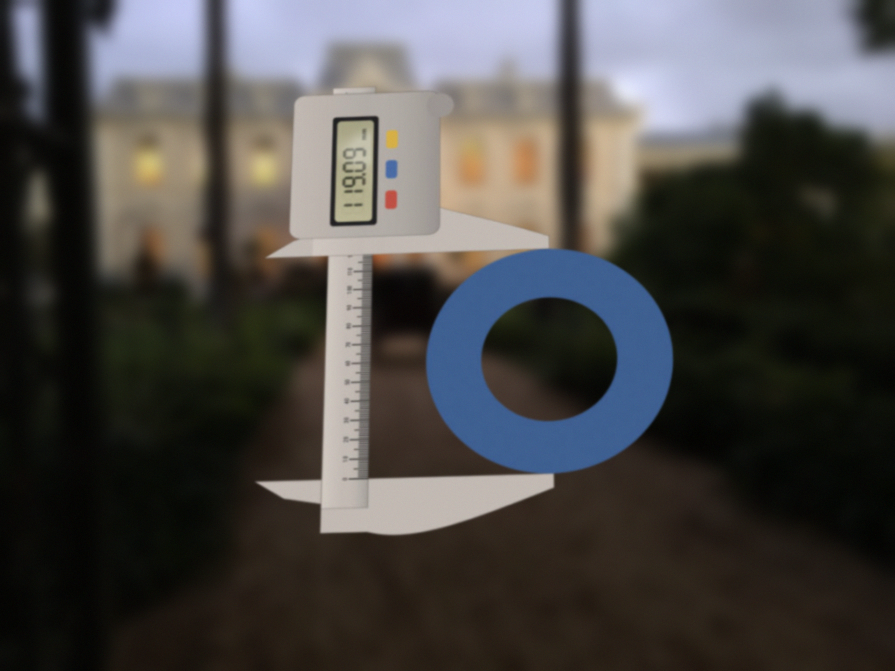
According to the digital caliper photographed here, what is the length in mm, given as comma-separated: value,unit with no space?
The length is 119.09,mm
